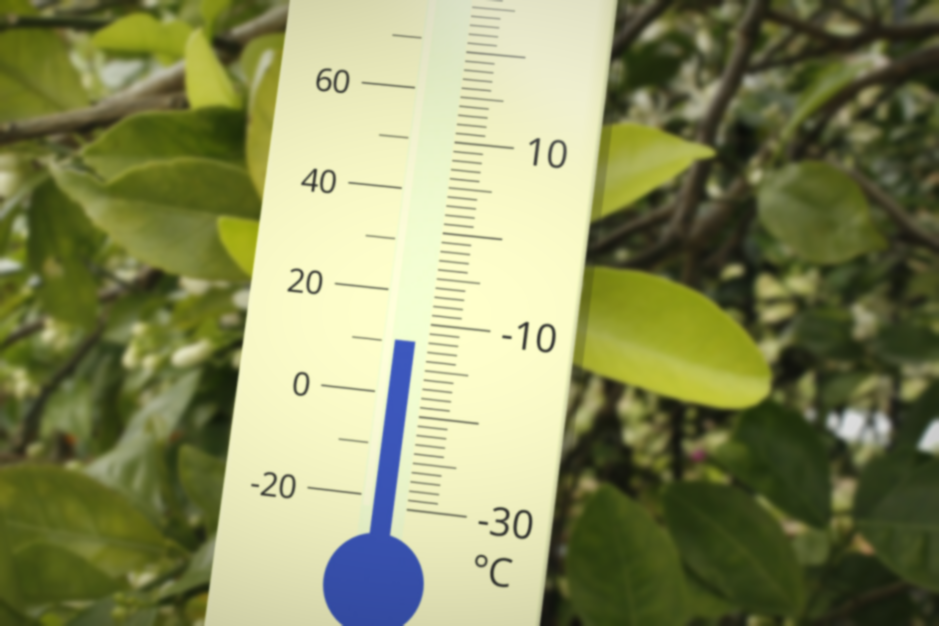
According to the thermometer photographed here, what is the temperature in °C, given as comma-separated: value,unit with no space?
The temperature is -12,°C
